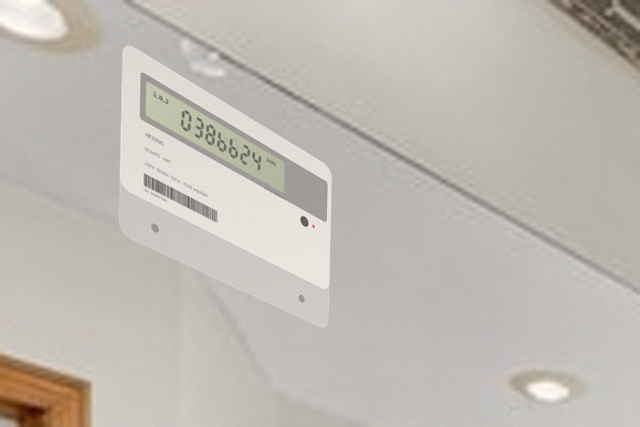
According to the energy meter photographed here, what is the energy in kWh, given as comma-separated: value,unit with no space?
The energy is 386624,kWh
